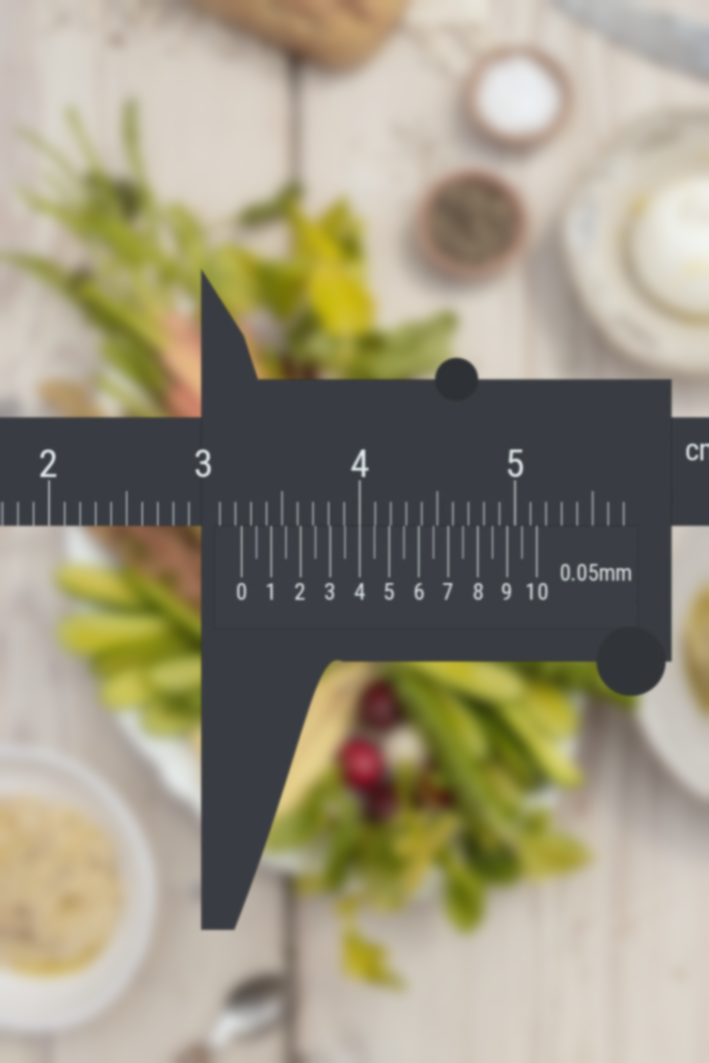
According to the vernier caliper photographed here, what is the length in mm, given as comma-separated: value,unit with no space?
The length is 32.4,mm
